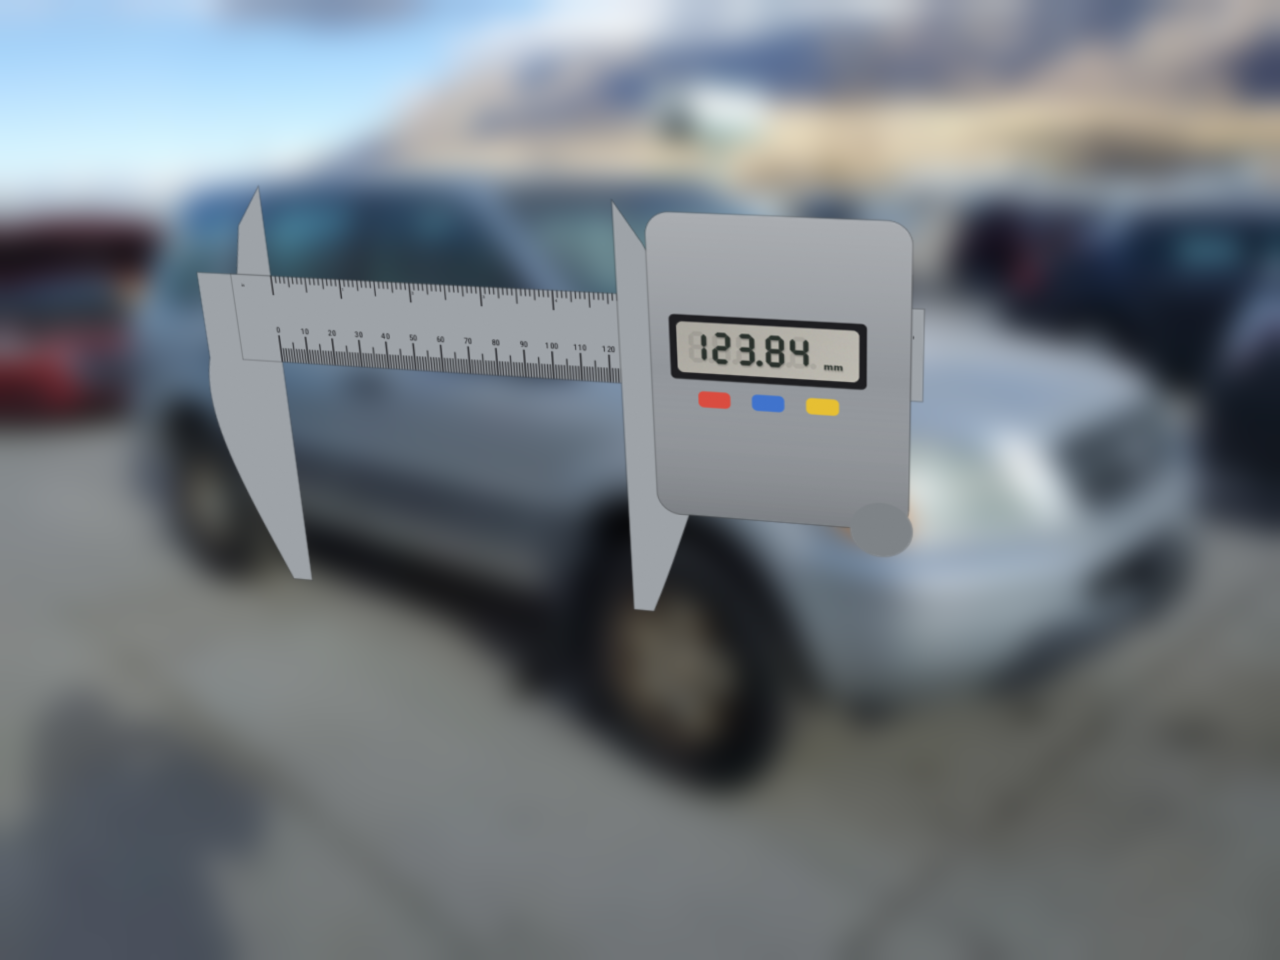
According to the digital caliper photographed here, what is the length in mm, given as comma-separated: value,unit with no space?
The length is 123.84,mm
